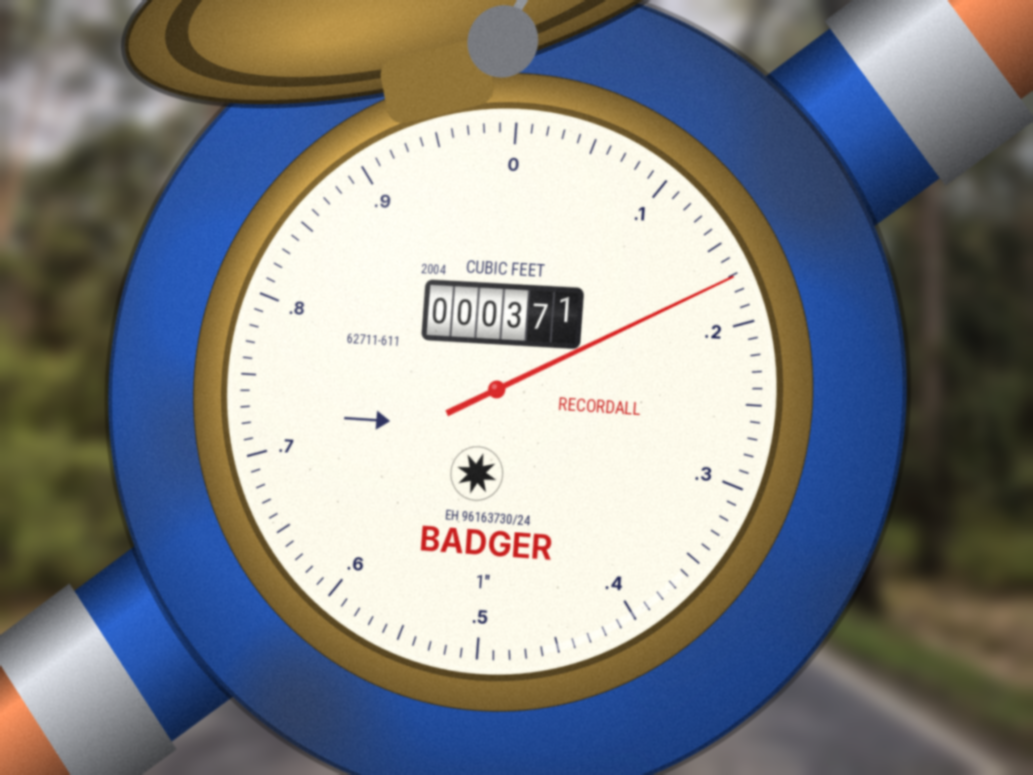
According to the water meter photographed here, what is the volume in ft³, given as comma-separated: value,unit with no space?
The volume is 371.17,ft³
